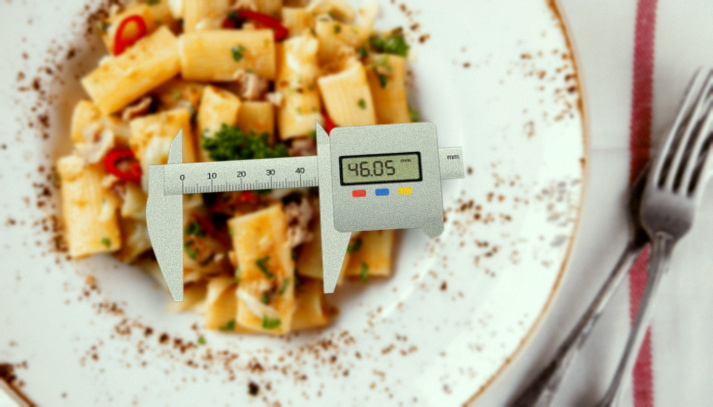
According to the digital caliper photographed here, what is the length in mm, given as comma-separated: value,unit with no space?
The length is 46.05,mm
